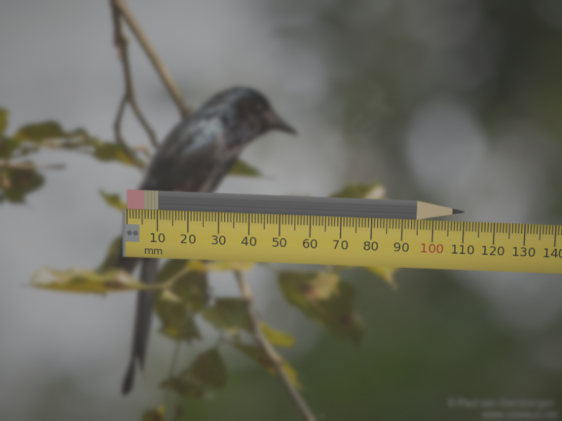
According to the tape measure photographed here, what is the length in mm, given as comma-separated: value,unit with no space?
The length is 110,mm
